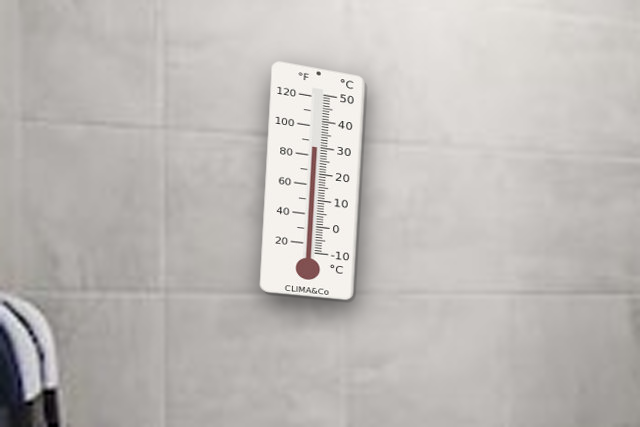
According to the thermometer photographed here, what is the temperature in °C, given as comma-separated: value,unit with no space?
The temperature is 30,°C
